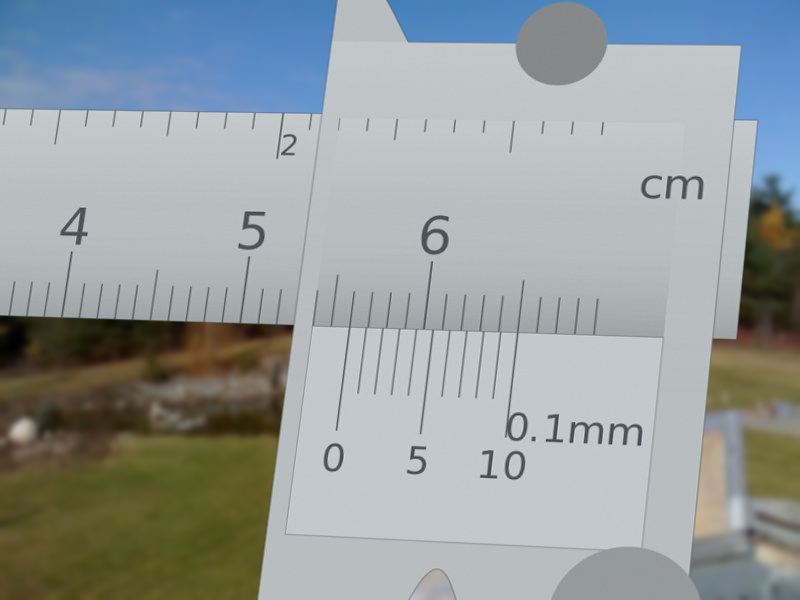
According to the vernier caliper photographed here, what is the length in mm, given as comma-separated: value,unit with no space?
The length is 56.0,mm
